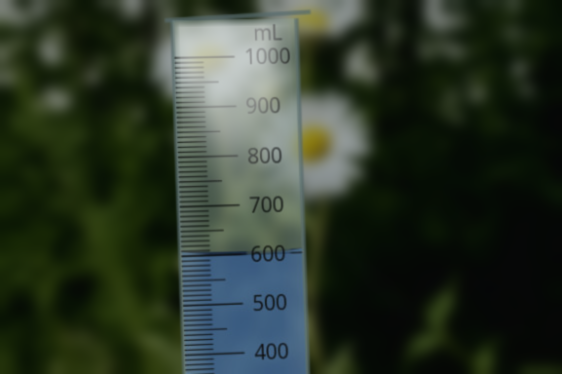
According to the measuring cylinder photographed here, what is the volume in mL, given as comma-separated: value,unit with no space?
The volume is 600,mL
